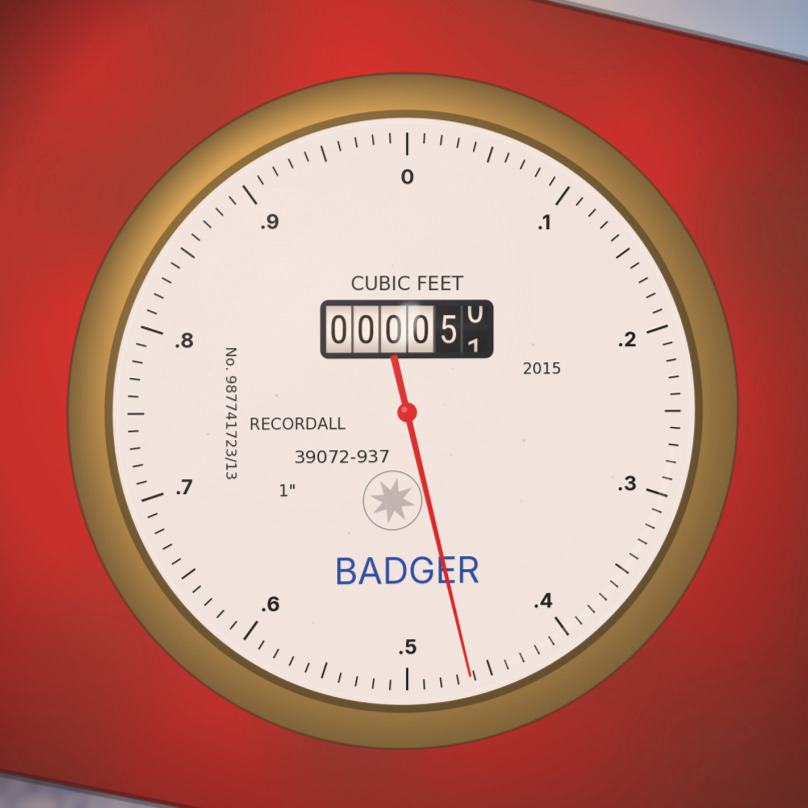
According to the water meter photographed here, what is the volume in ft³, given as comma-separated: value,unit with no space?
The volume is 50.46,ft³
